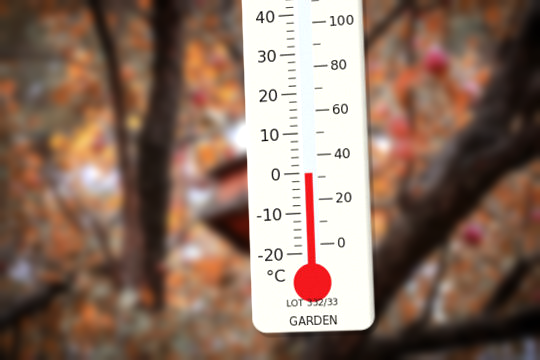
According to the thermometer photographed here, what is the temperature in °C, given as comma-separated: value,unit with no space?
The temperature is 0,°C
